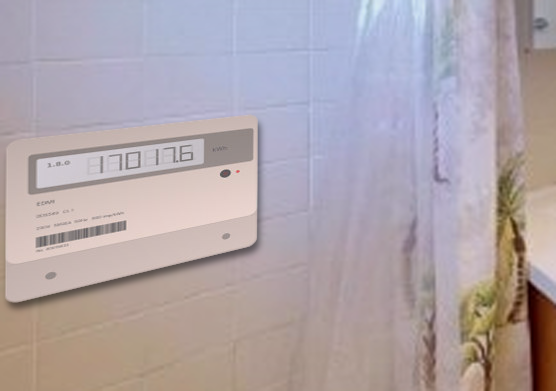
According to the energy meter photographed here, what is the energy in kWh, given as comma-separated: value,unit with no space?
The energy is 17017.6,kWh
